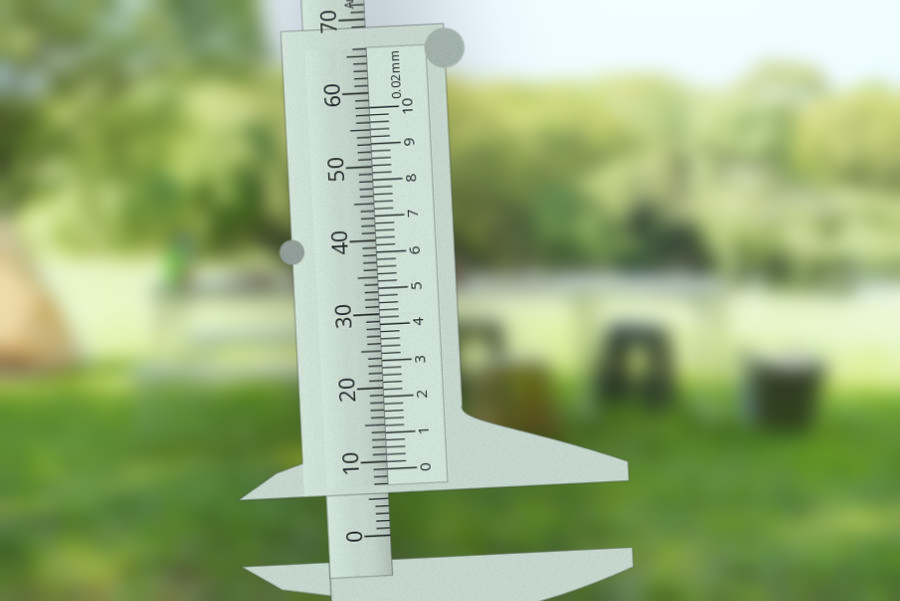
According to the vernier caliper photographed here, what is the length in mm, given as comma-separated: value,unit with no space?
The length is 9.0,mm
